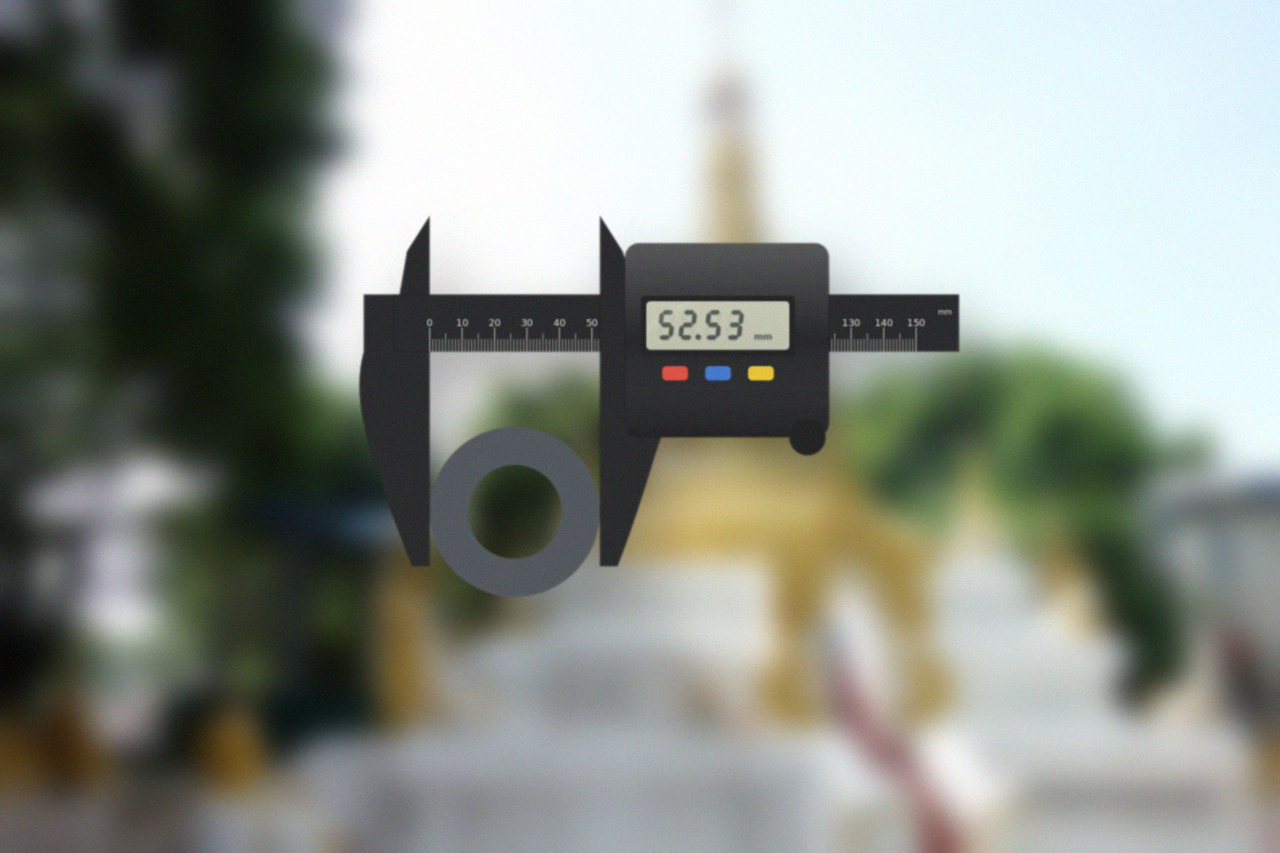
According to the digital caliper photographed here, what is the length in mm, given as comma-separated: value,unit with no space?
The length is 52.53,mm
